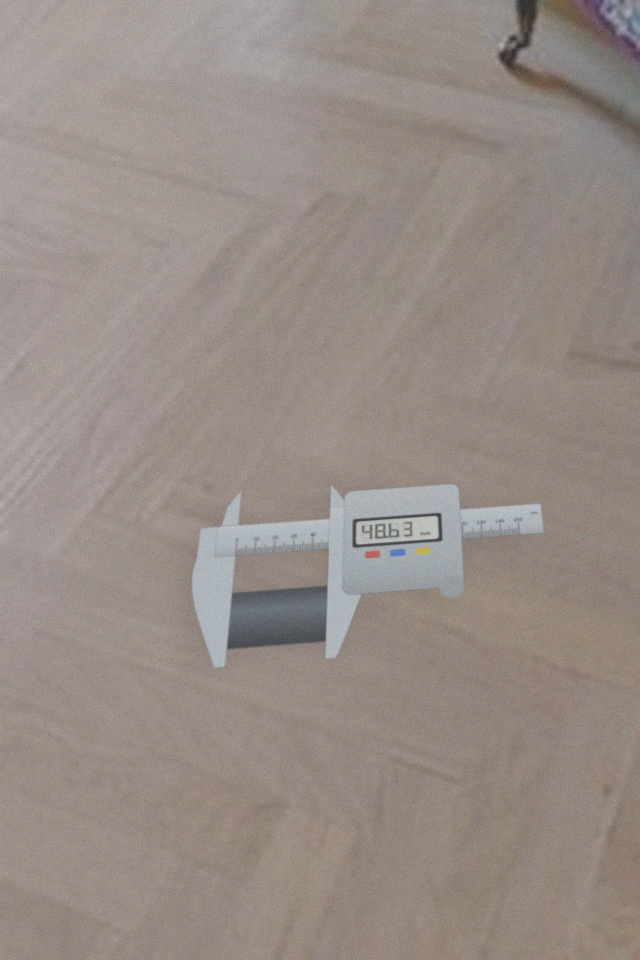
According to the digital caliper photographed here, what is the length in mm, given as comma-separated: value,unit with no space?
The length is 48.63,mm
